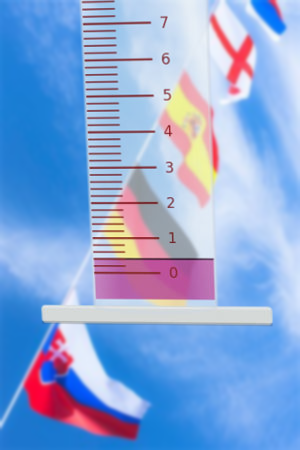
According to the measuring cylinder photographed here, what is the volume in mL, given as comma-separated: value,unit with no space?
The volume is 0.4,mL
